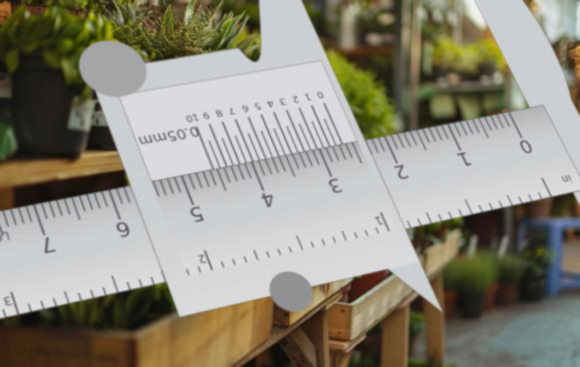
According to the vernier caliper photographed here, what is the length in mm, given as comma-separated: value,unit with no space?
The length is 26.5,mm
